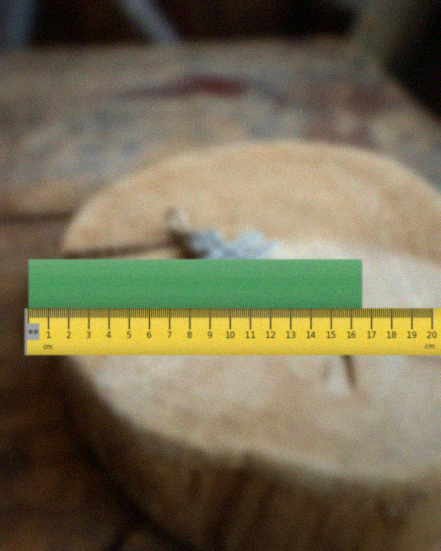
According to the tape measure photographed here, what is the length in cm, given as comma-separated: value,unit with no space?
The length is 16.5,cm
